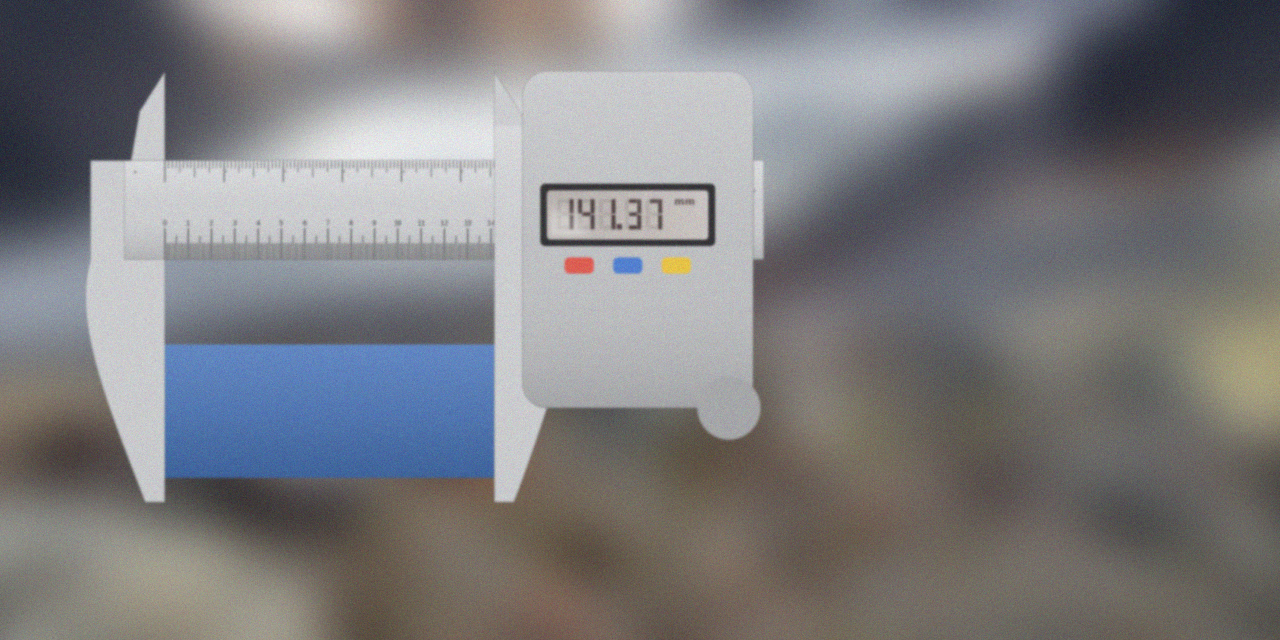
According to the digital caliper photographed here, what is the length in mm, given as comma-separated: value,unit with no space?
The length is 141.37,mm
